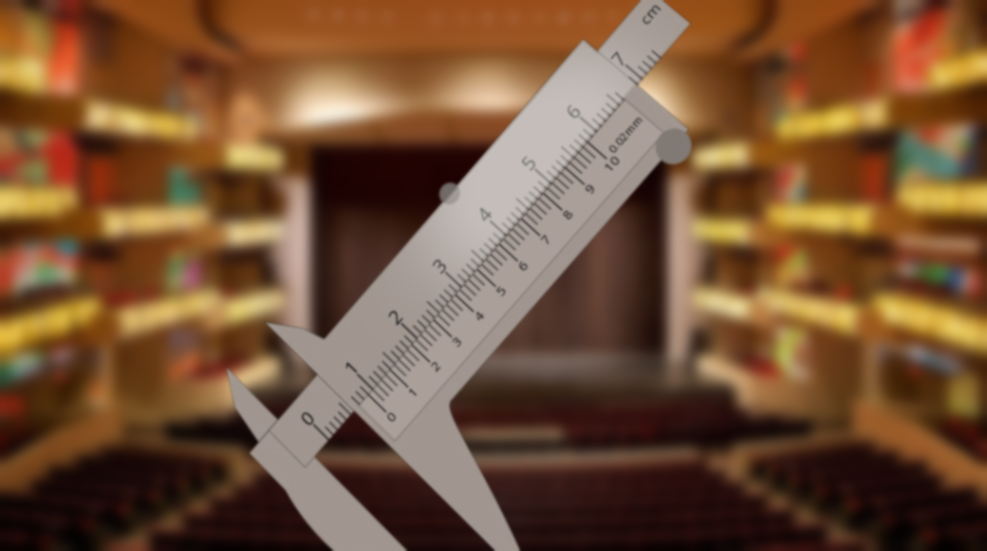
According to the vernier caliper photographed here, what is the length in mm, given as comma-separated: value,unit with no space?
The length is 9.0,mm
